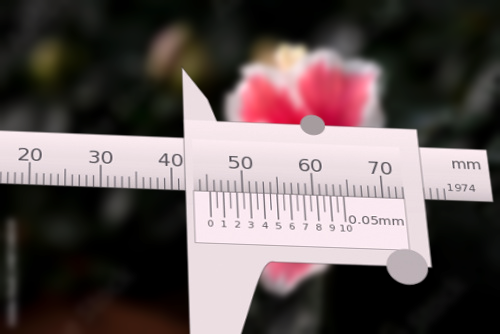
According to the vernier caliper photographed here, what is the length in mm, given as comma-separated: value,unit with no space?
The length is 45.4,mm
